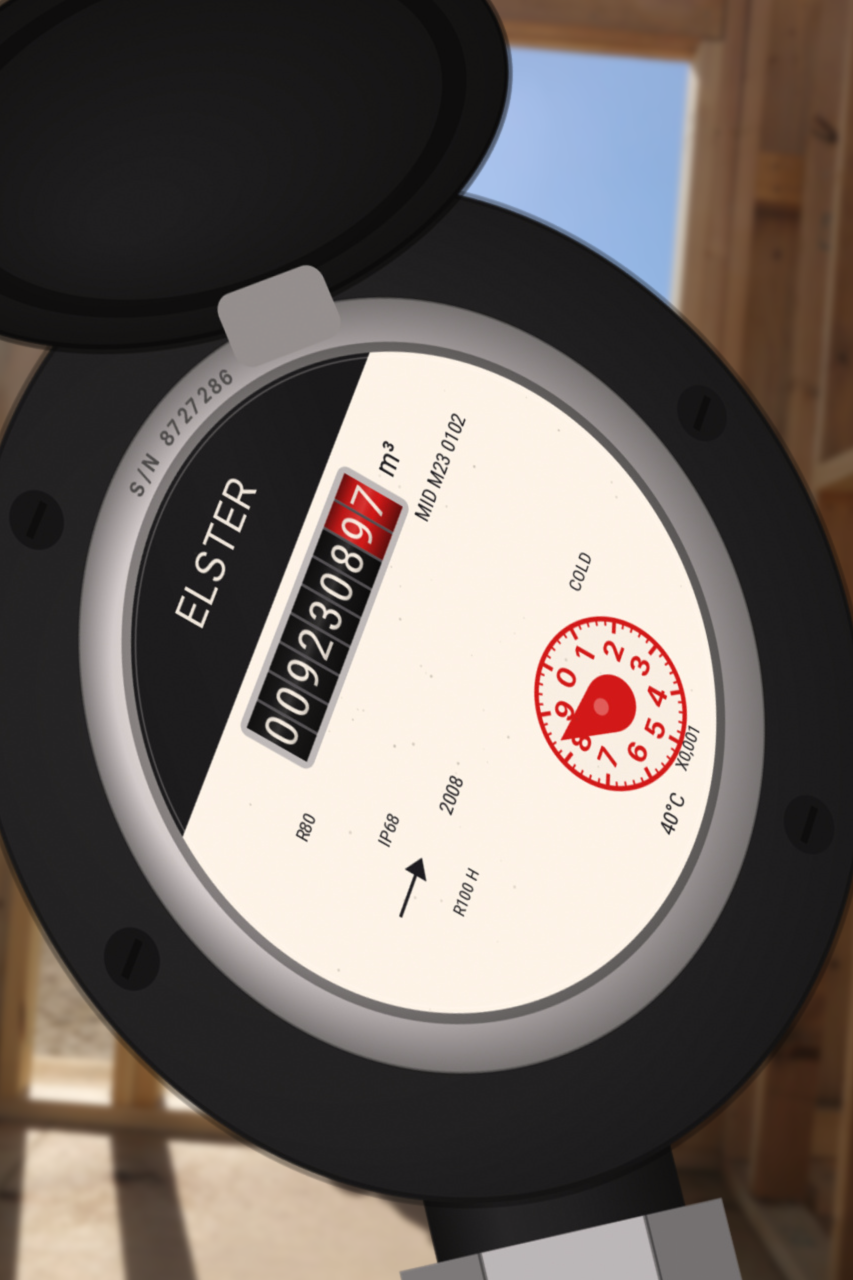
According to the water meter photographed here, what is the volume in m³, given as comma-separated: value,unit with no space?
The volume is 92308.978,m³
